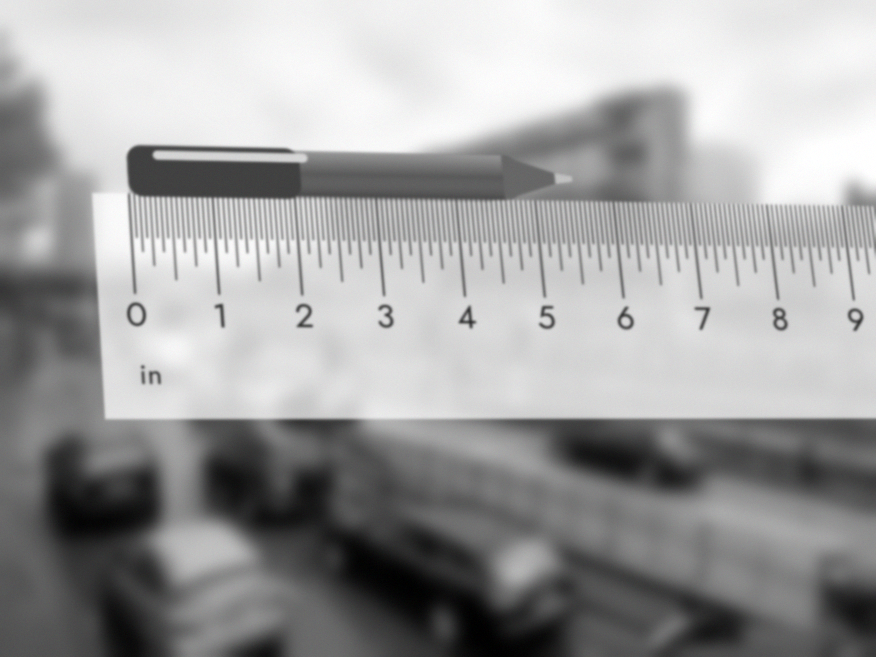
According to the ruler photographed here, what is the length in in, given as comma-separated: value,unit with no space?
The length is 5.5,in
